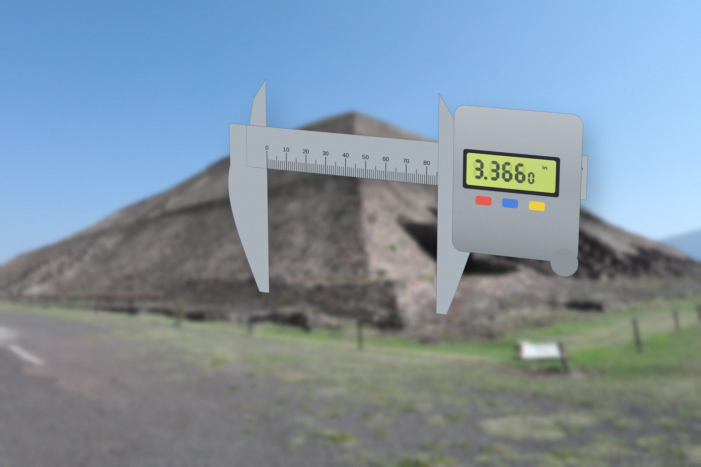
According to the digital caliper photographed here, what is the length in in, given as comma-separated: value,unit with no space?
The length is 3.3660,in
